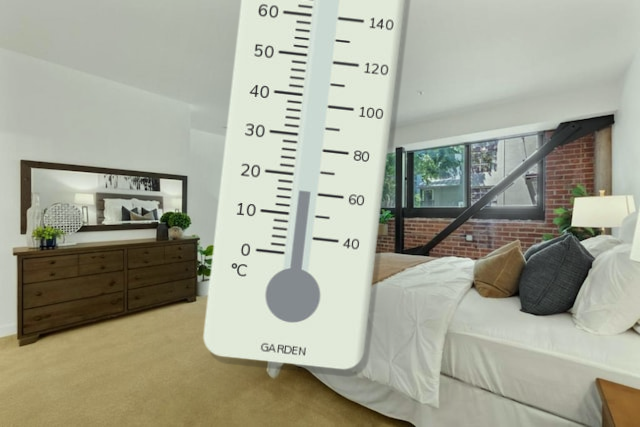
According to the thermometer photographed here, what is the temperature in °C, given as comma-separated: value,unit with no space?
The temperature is 16,°C
